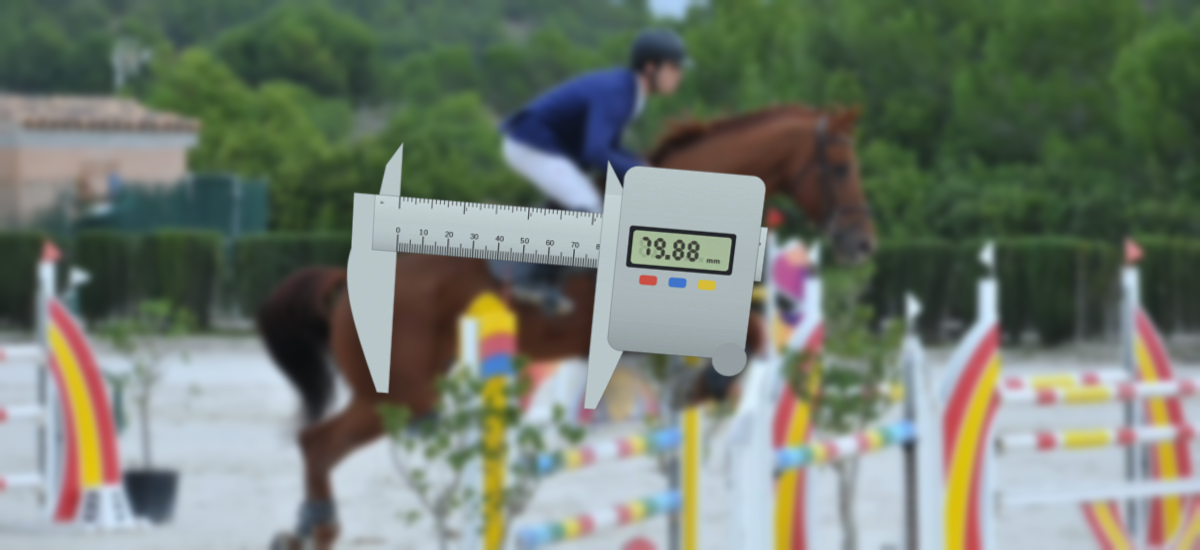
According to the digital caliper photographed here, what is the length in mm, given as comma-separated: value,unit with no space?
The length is 79.88,mm
